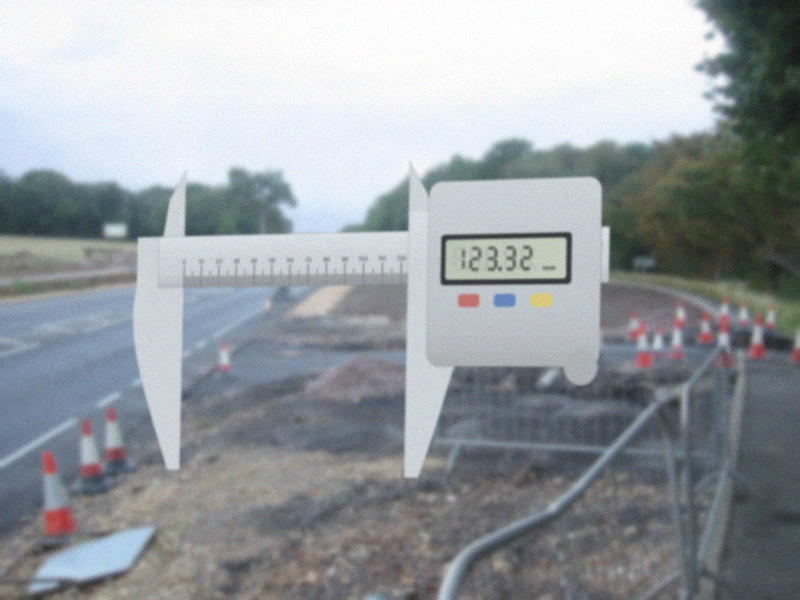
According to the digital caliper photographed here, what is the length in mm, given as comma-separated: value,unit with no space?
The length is 123.32,mm
